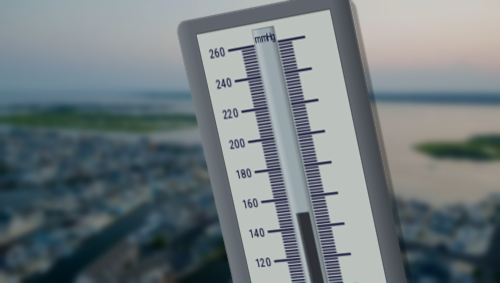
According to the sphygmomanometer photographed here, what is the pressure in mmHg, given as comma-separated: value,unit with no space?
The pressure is 150,mmHg
